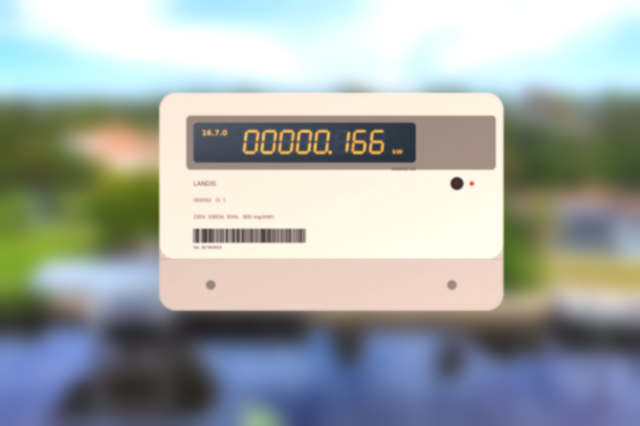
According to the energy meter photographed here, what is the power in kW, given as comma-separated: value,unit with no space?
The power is 0.166,kW
